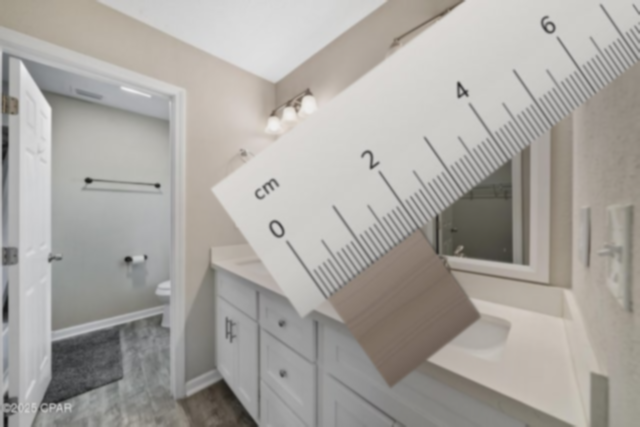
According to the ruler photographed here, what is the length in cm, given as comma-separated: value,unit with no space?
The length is 2,cm
